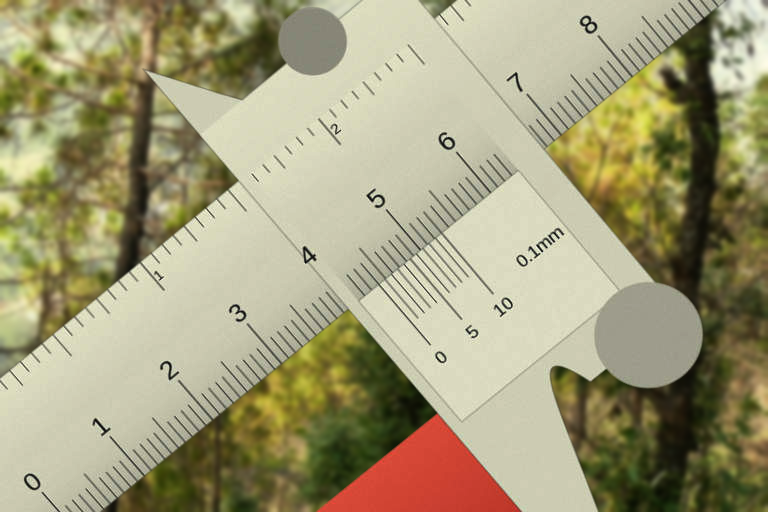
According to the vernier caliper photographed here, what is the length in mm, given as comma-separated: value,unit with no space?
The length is 44.0,mm
